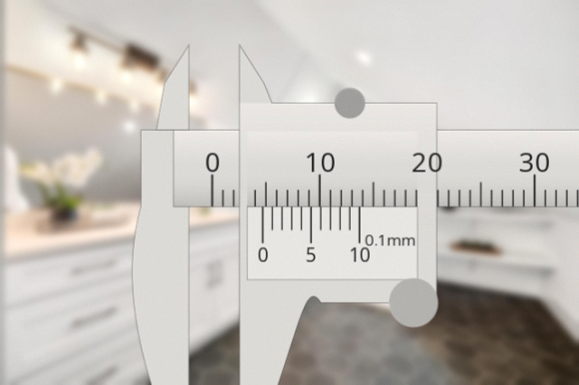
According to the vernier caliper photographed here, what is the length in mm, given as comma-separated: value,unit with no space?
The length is 4.7,mm
